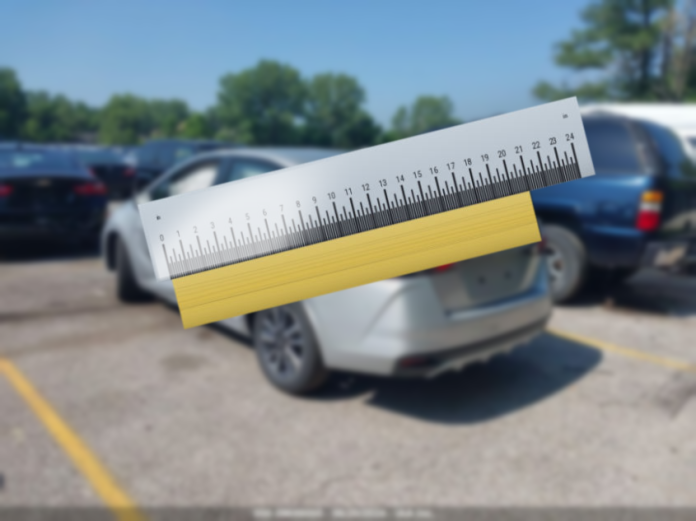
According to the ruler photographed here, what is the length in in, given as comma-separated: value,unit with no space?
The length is 21,in
